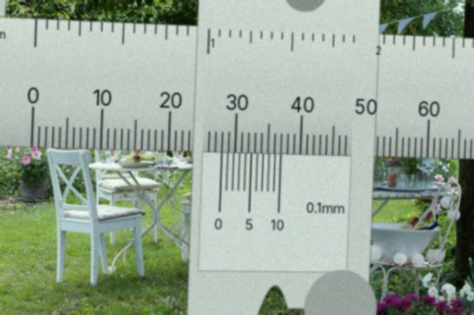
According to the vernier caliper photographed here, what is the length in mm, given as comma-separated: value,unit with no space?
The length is 28.0,mm
